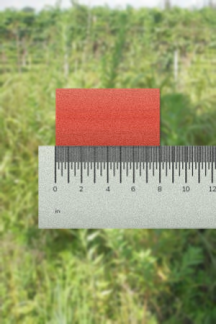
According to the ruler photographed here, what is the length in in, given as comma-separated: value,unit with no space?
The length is 8,in
